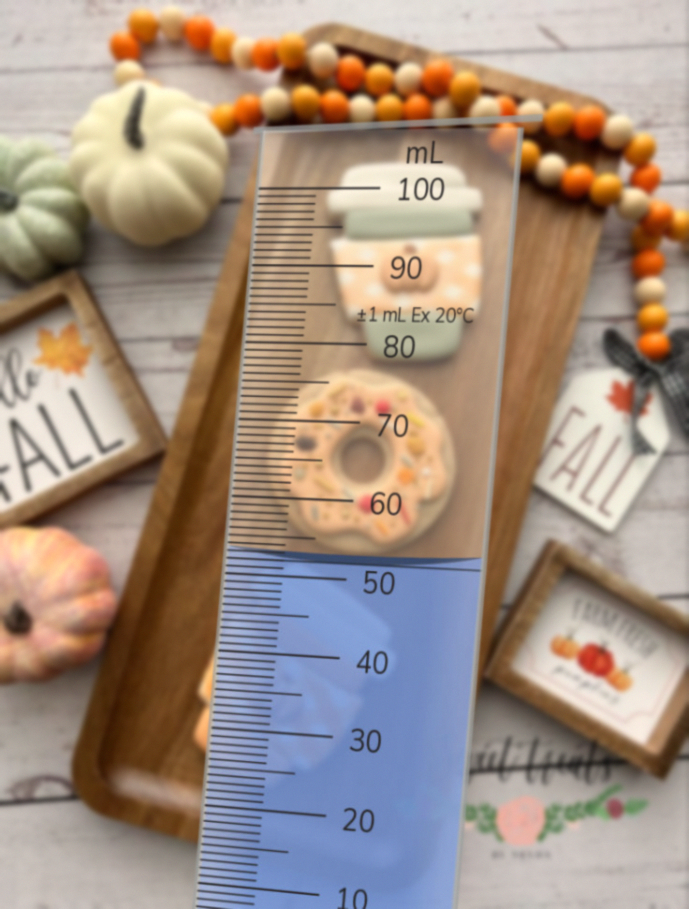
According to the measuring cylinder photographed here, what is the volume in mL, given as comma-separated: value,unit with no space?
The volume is 52,mL
